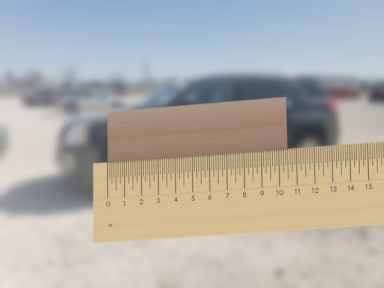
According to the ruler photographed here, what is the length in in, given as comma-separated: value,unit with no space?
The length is 10.5,in
